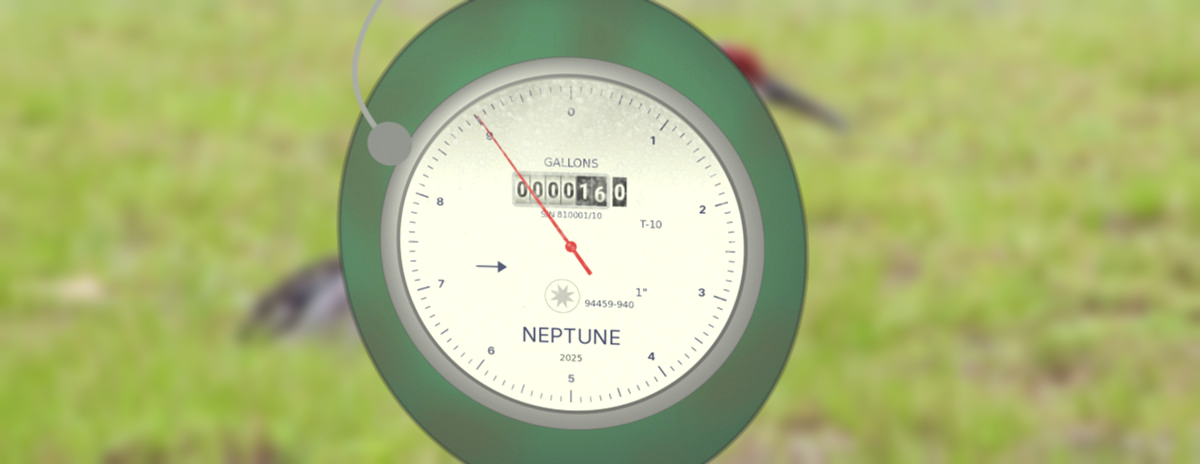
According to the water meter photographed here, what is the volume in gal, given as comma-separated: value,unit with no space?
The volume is 159.0,gal
